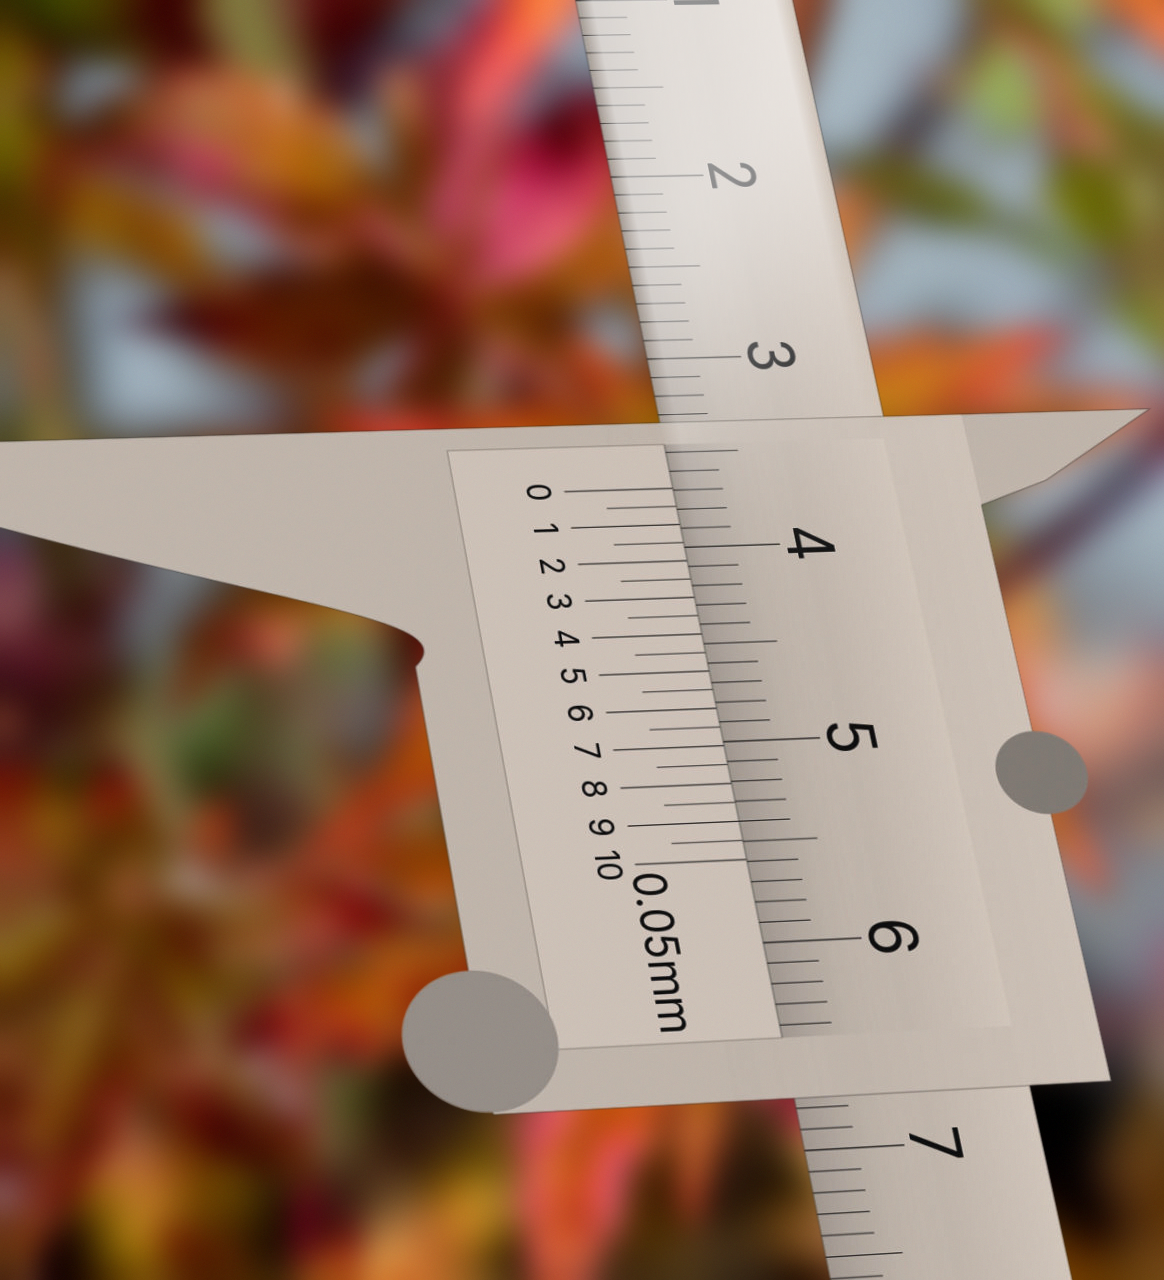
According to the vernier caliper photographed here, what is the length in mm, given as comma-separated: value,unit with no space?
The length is 36.9,mm
